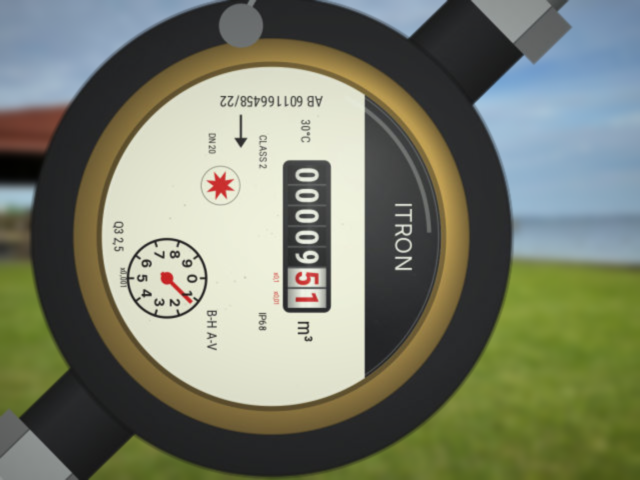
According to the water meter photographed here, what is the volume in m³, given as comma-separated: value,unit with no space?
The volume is 9.511,m³
